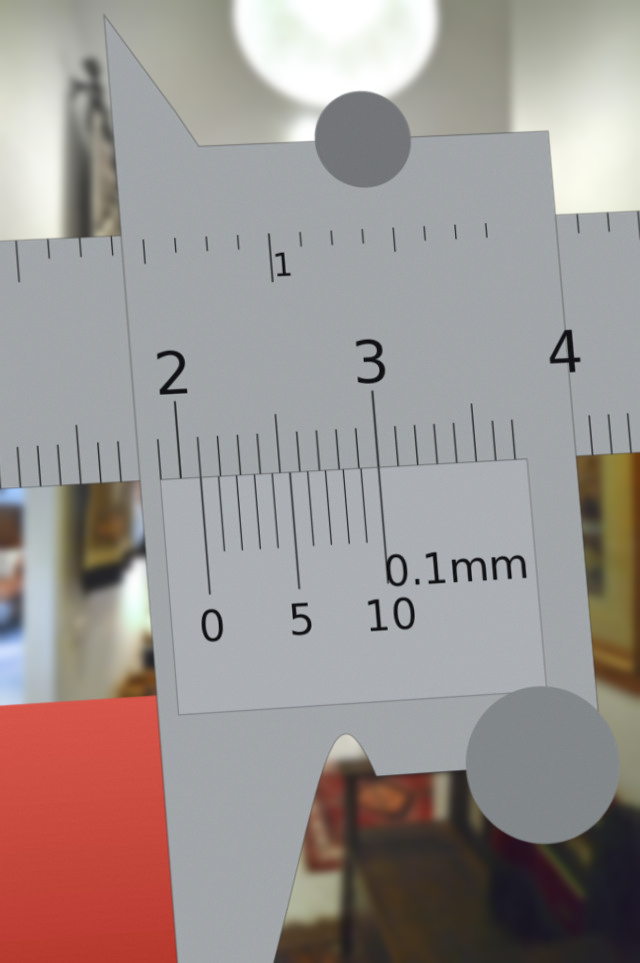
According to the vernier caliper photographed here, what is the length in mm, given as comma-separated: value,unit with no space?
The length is 21.0,mm
